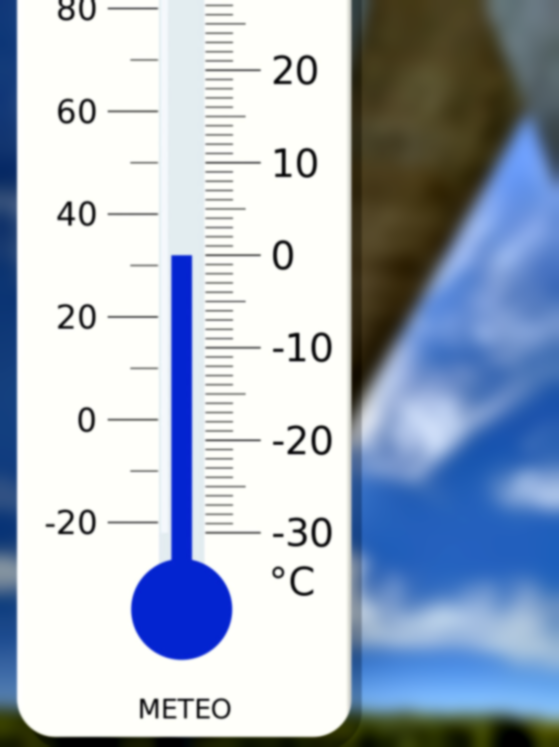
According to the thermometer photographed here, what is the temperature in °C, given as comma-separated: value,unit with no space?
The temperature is 0,°C
